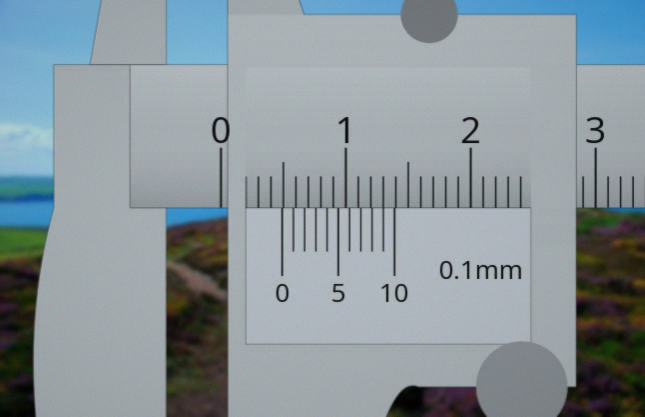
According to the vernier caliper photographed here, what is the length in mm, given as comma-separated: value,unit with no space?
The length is 4.9,mm
